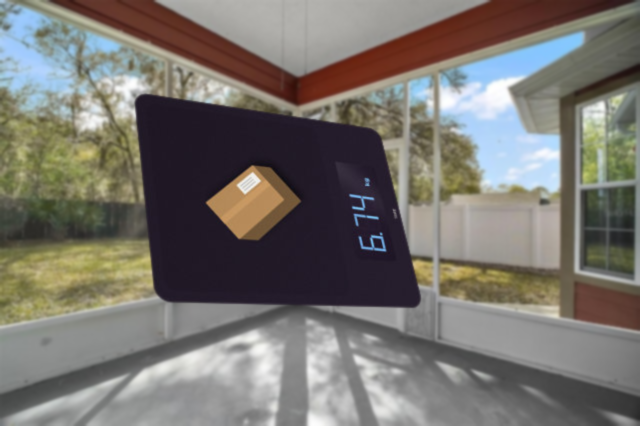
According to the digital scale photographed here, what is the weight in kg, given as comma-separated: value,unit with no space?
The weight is 6.74,kg
